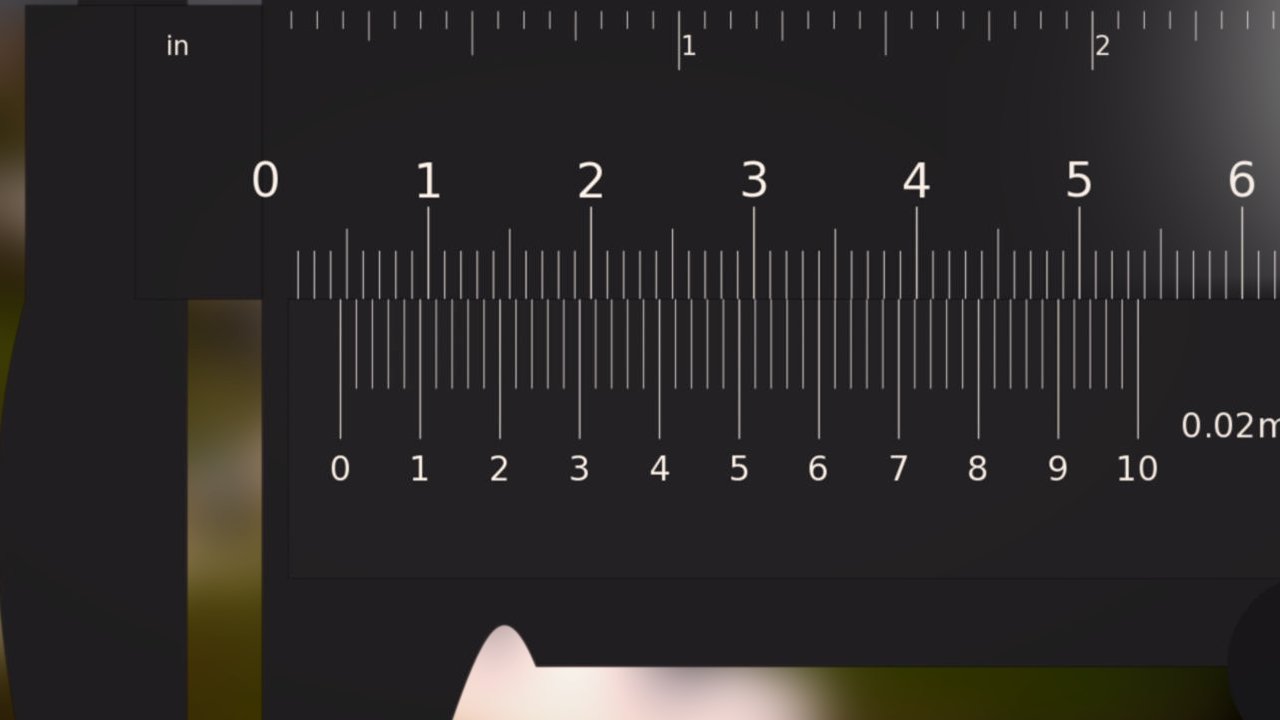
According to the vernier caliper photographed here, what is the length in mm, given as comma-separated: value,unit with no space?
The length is 4.6,mm
